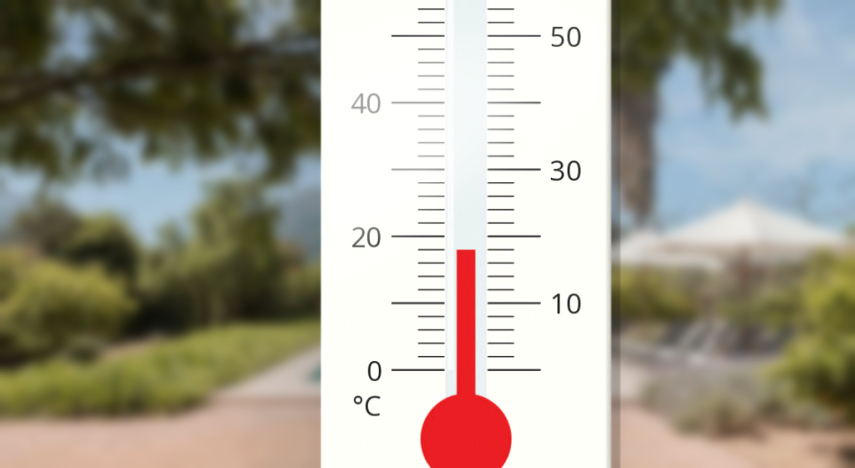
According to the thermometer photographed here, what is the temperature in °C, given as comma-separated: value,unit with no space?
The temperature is 18,°C
